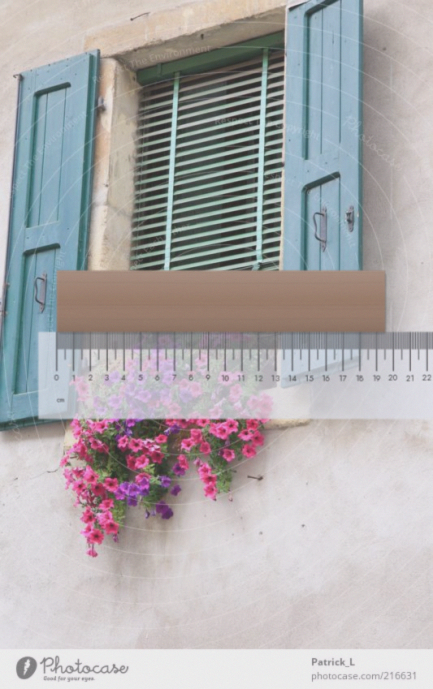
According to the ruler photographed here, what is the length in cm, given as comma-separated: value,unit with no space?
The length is 19.5,cm
